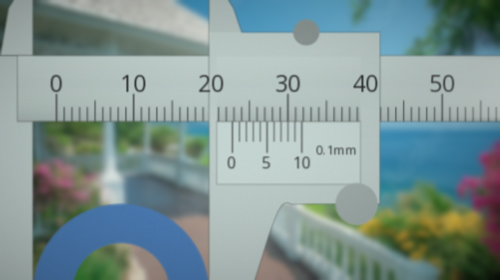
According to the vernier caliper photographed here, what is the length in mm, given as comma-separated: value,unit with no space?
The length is 22.8,mm
